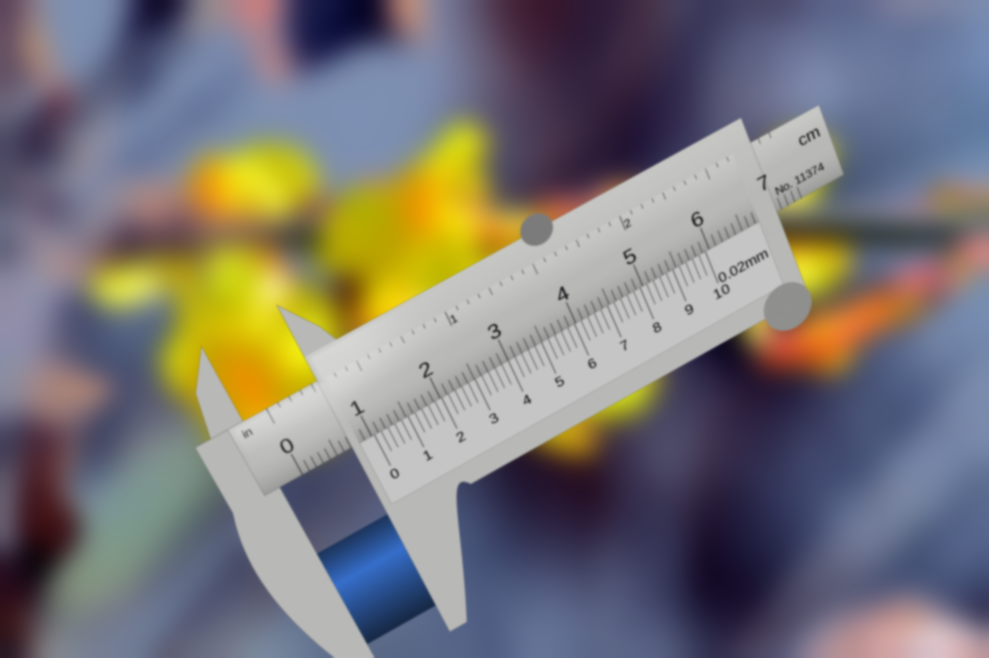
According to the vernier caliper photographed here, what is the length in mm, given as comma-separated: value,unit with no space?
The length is 10.4,mm
